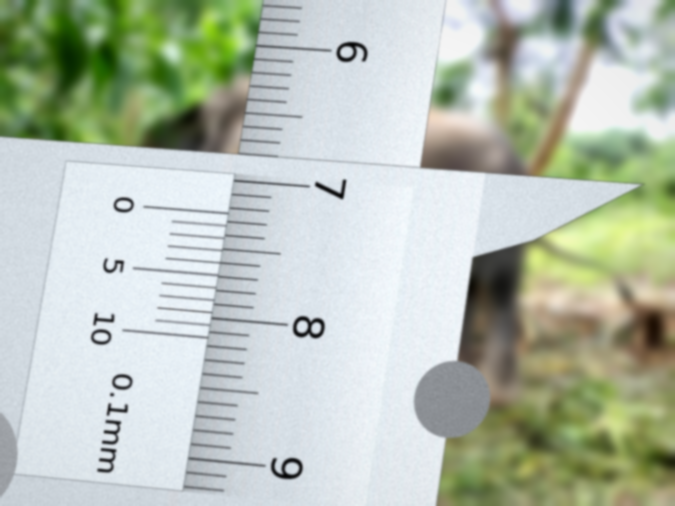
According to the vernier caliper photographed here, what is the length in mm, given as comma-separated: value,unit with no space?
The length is 72.4,mm
